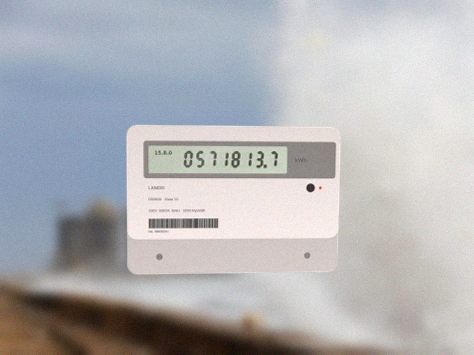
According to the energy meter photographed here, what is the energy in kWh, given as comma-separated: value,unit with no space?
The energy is 571813.7,kWh
